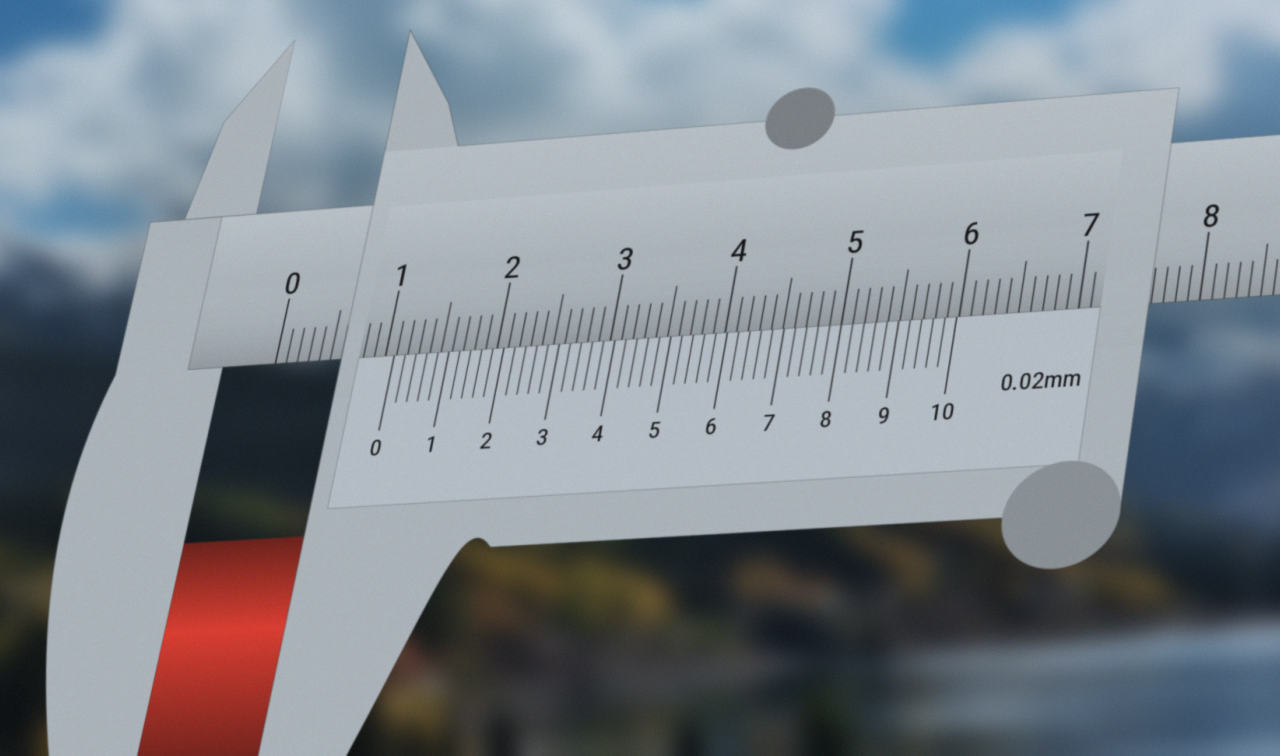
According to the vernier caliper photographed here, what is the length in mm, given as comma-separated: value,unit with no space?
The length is 10.8,mm
